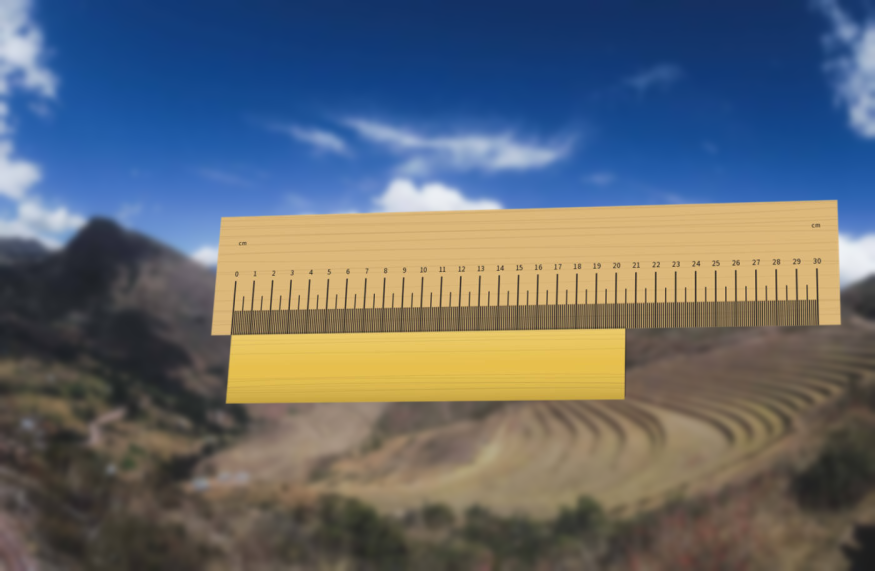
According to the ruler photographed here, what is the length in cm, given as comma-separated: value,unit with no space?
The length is 20.5,cm
